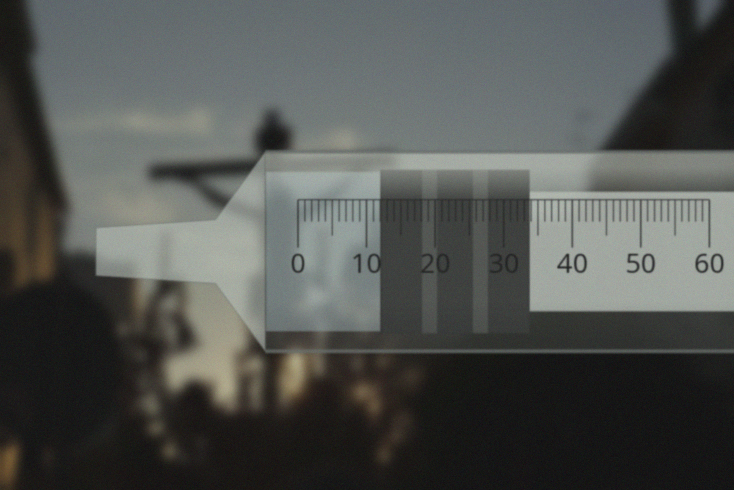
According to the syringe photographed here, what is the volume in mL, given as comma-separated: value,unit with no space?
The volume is 12,mL
